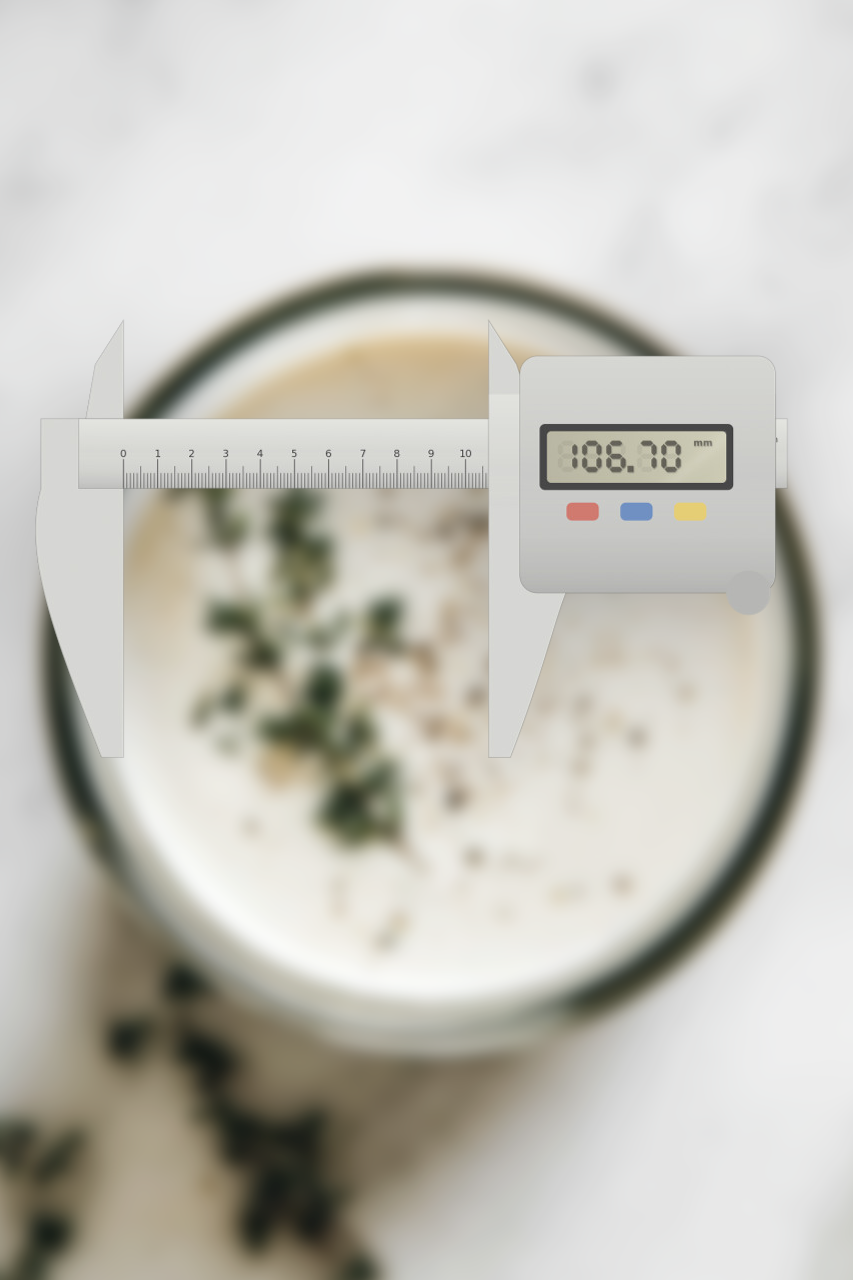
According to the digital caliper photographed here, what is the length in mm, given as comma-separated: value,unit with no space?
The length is 106.70,mm
